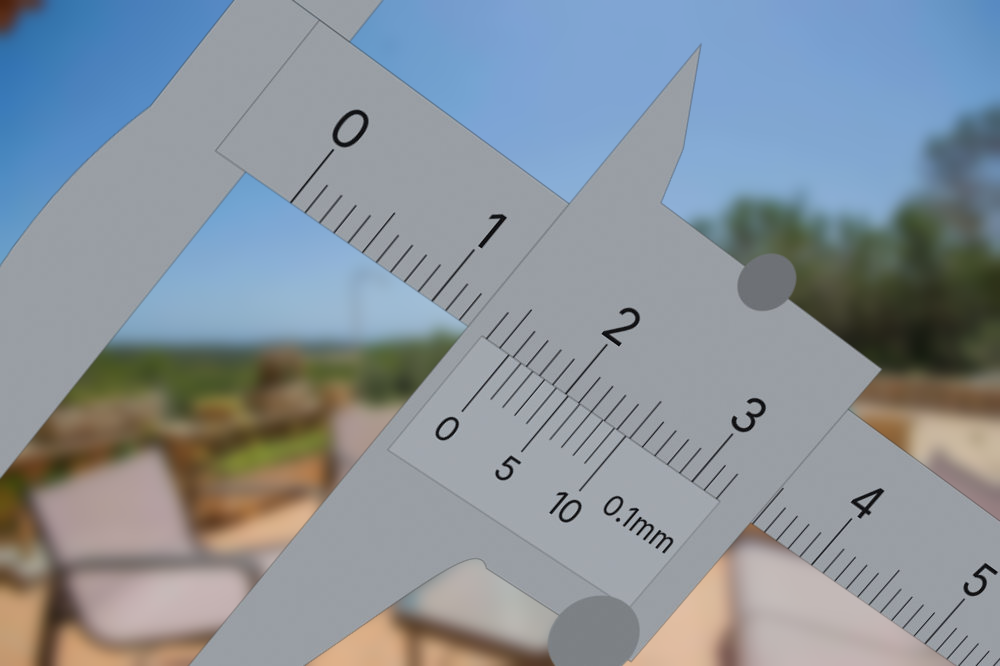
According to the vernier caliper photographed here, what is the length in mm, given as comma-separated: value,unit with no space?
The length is 15.7,mm
